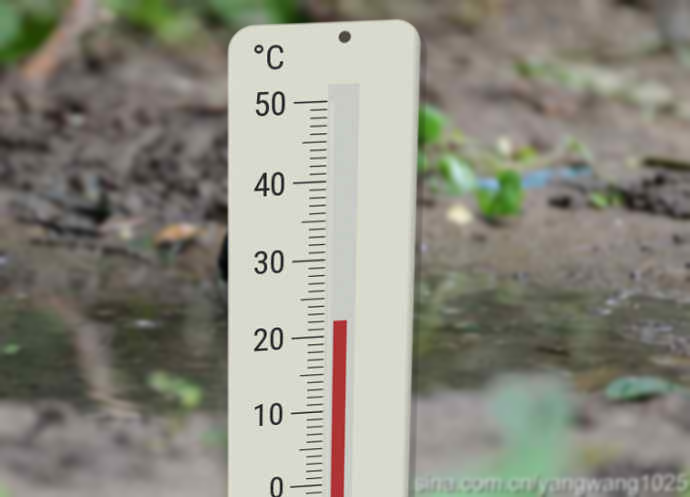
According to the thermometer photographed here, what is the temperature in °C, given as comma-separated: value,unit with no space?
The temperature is 22,°C
